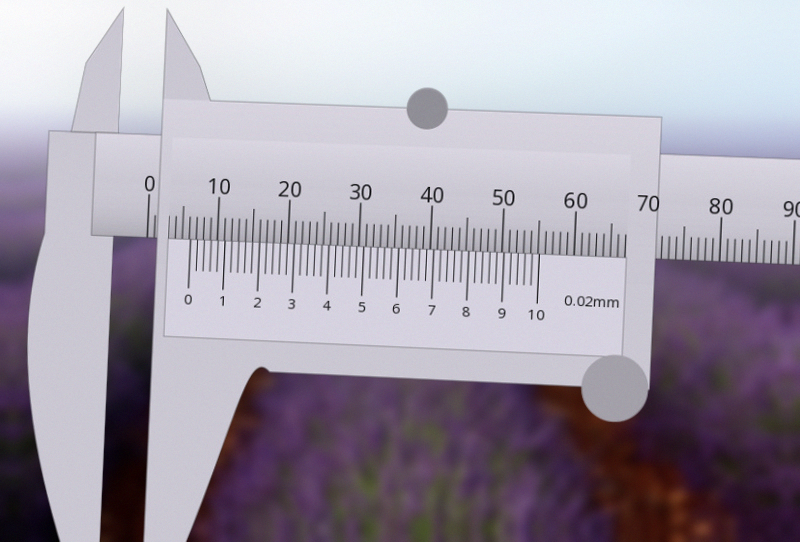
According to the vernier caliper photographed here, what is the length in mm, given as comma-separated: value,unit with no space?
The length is 6.2,mm
